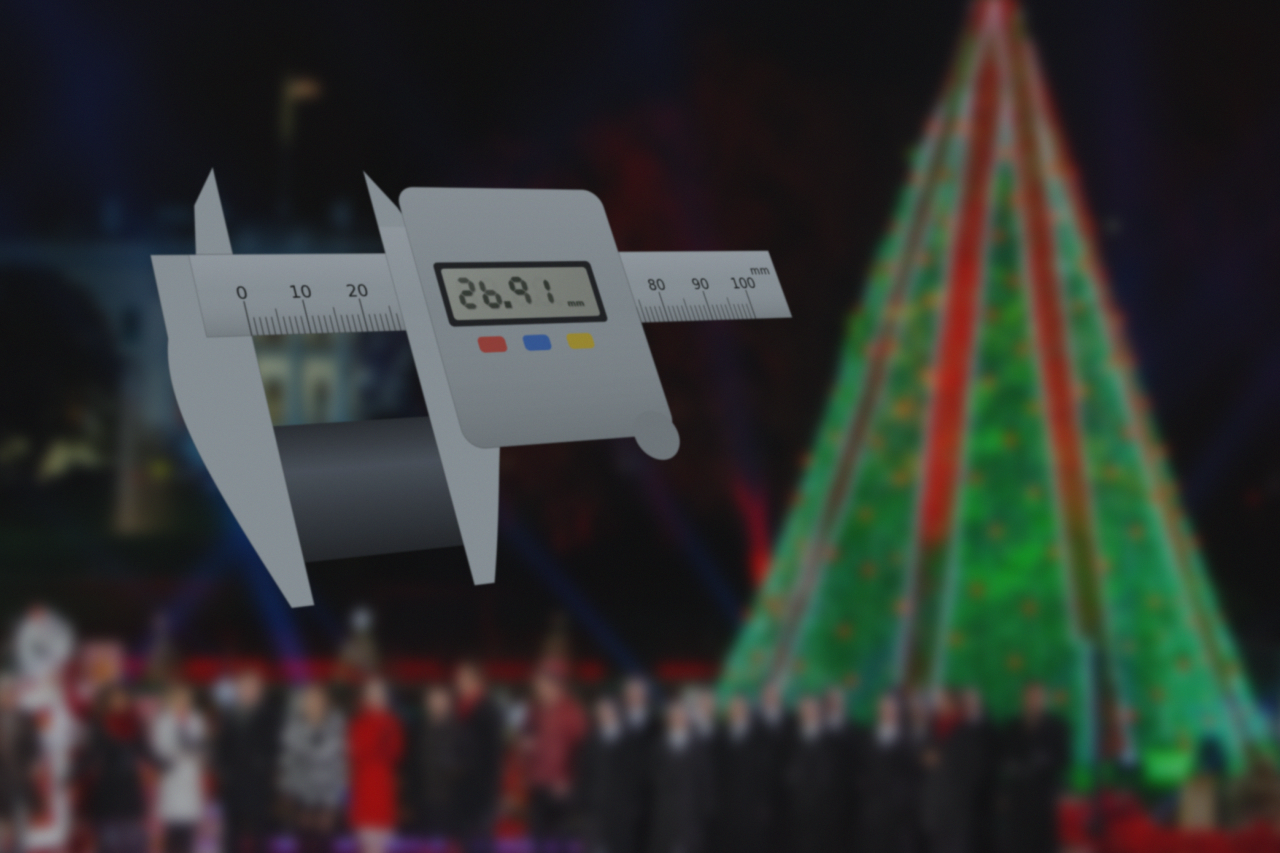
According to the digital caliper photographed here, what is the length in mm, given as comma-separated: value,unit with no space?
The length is 26.91,mm
